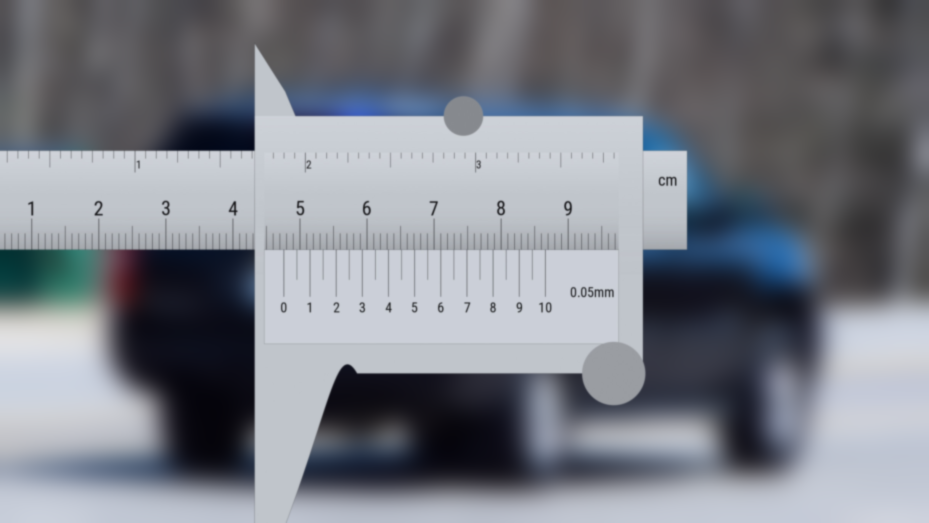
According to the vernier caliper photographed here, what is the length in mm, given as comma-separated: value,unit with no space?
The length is 47.6,mm
